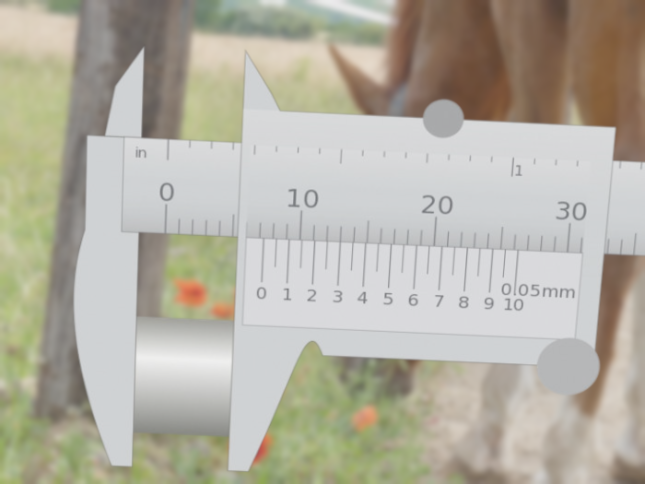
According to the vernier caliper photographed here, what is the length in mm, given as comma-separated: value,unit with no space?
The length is 7.3,mm
